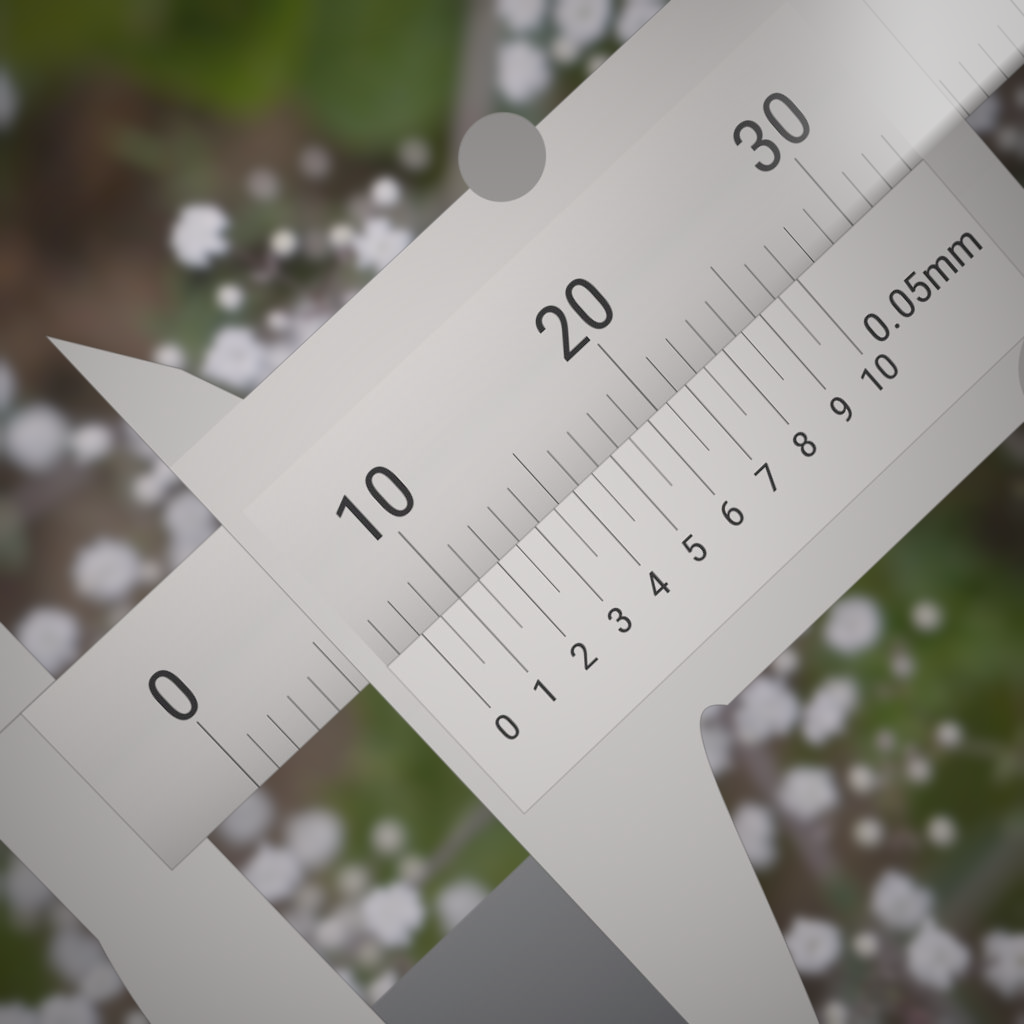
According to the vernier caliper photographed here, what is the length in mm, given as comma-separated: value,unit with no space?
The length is 8.10,mm
